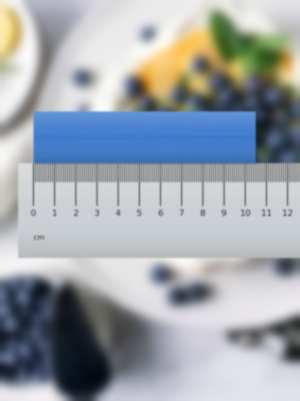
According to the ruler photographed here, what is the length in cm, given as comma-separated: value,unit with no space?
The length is 10.5,cm
